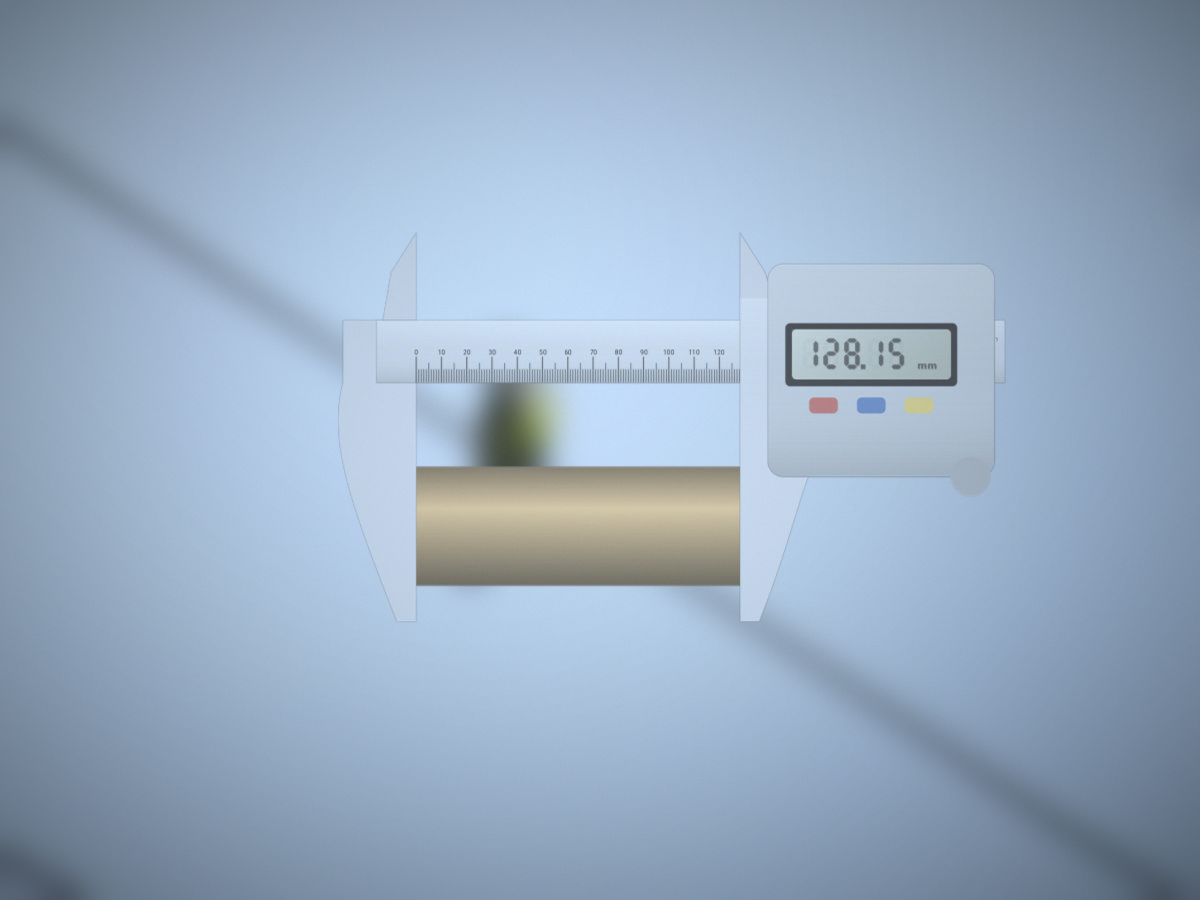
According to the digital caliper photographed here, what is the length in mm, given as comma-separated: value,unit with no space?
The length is 128.15,mm
